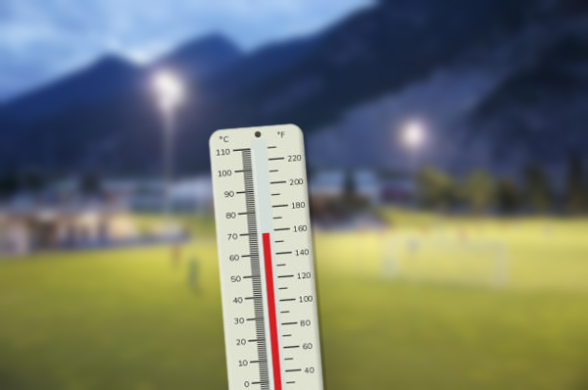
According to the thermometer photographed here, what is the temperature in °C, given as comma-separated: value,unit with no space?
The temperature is 70,°C
